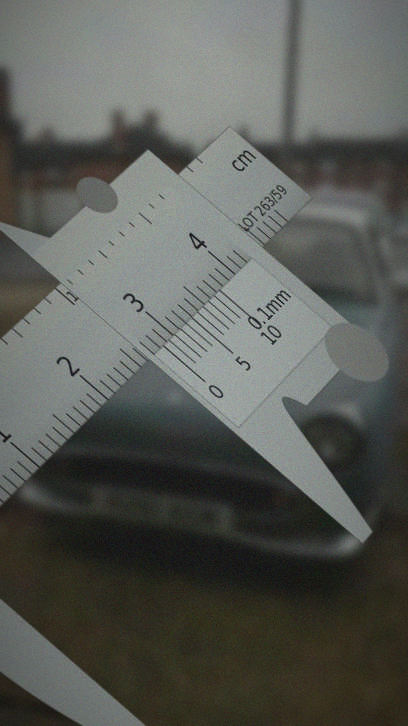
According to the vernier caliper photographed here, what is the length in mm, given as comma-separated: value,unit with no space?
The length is 28.4,mm
